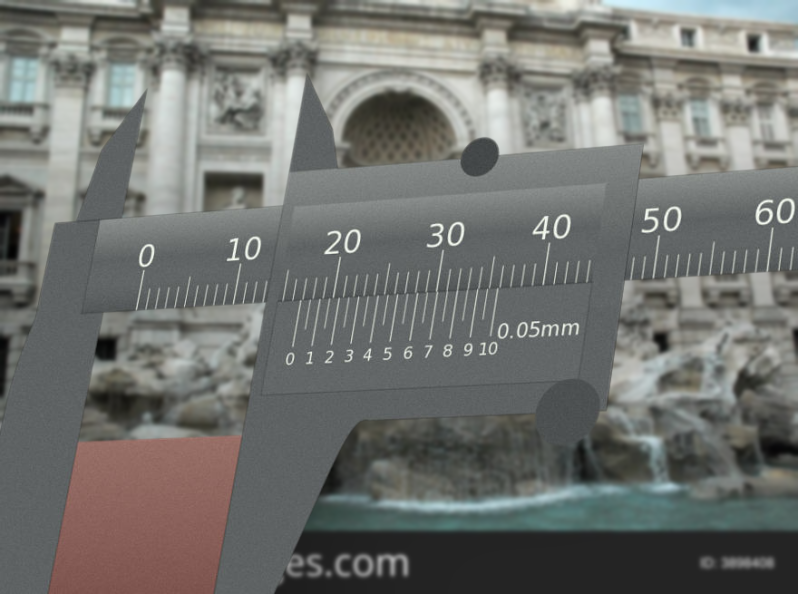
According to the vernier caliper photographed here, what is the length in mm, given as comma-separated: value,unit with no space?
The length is 16.8,mm
